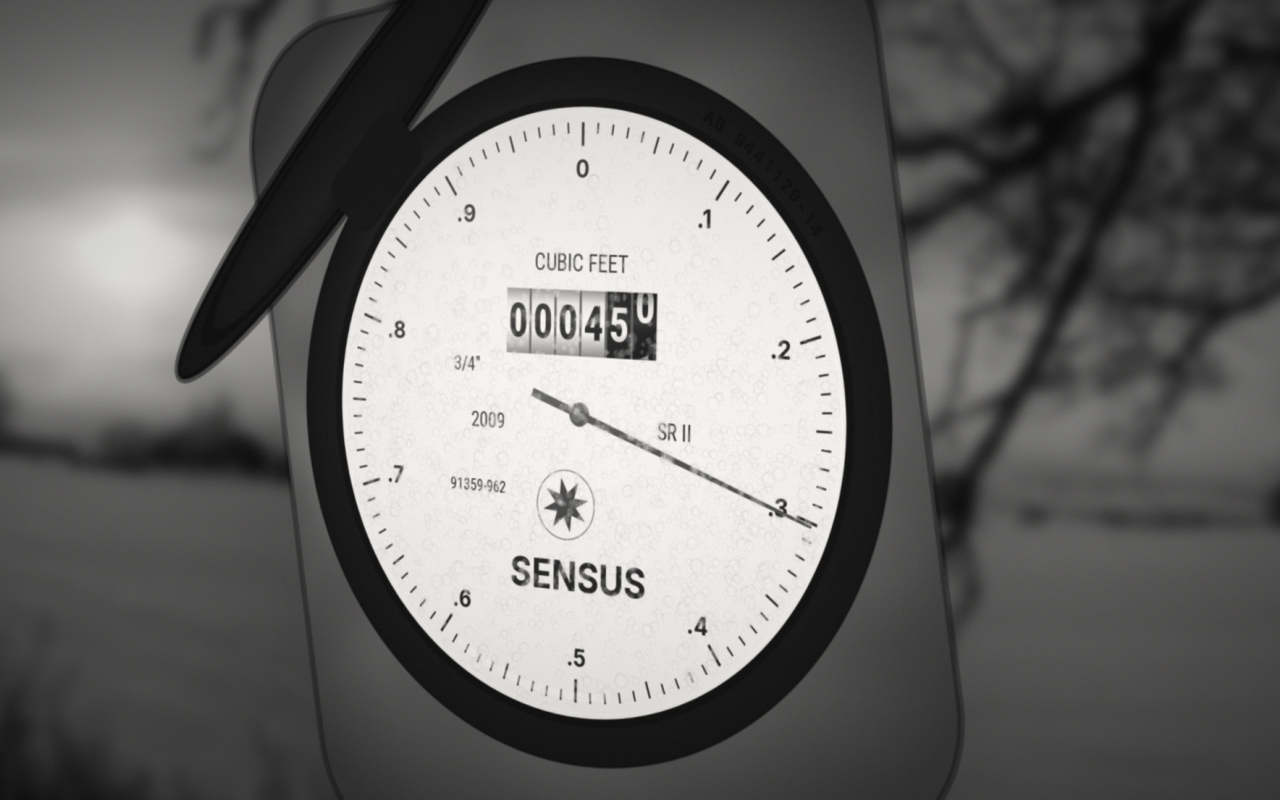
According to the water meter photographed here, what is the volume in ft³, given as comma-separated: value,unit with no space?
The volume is 450.30,ft³
